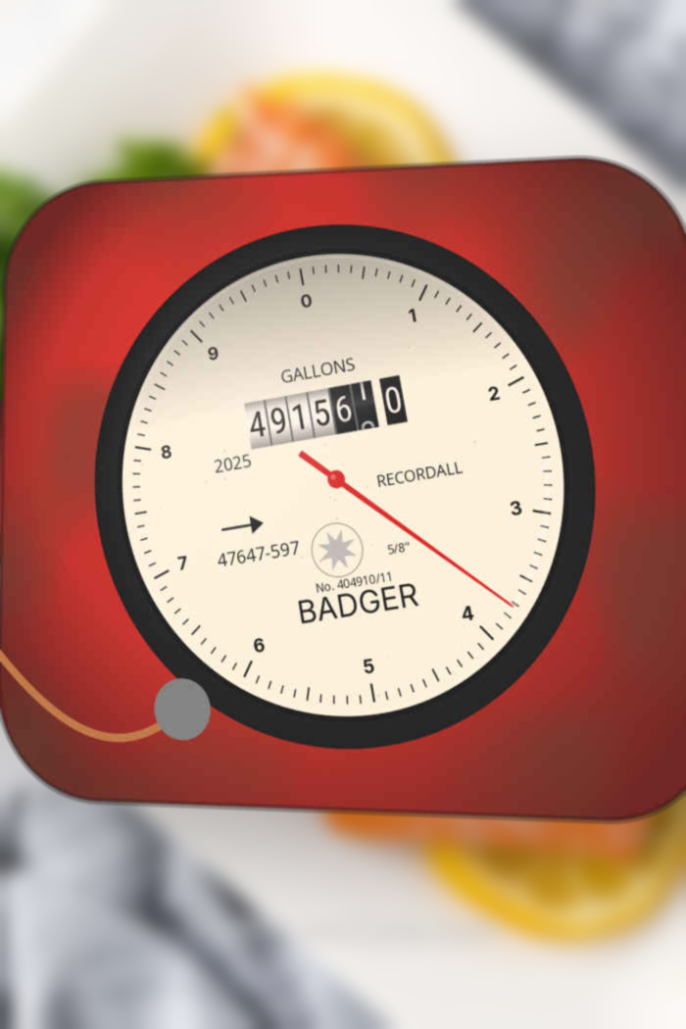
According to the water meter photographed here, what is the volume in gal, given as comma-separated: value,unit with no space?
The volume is 4915613.7,gal
